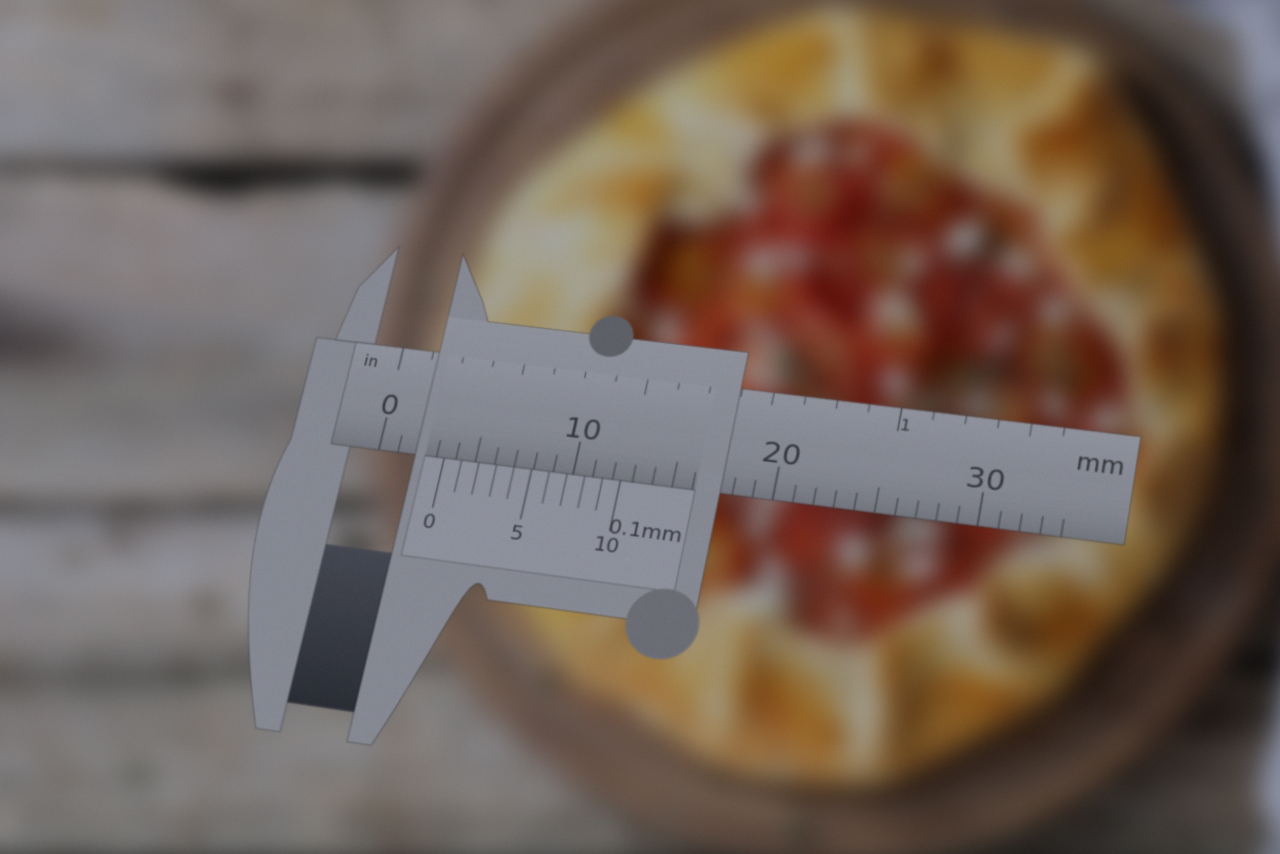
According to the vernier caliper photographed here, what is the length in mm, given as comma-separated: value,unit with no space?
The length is 3.4,mm
